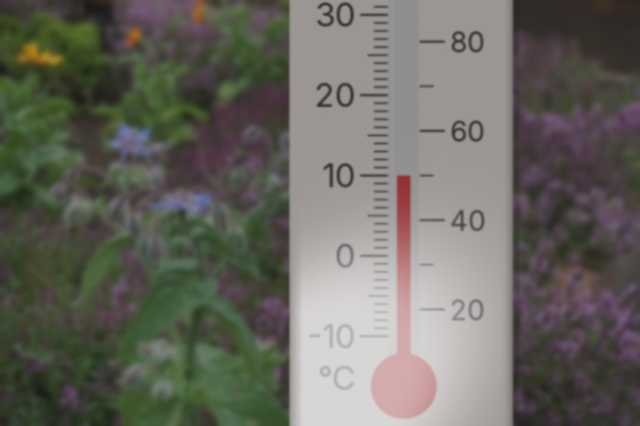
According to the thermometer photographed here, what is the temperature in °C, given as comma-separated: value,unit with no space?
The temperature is 10,°C
